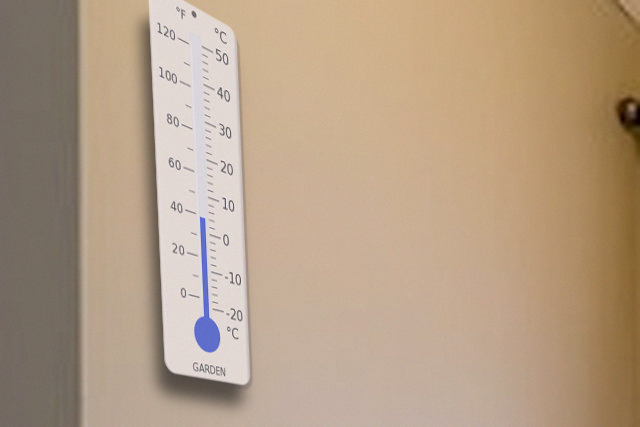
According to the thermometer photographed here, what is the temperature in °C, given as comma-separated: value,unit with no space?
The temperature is 4,°C
